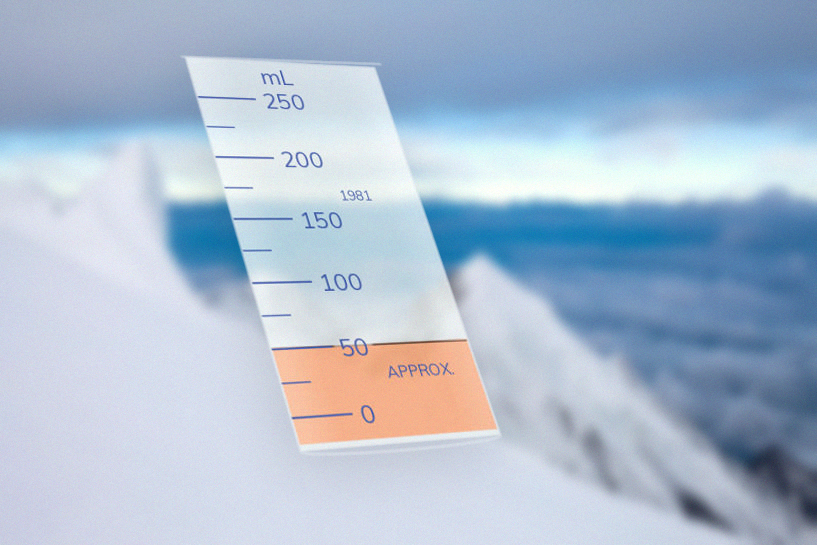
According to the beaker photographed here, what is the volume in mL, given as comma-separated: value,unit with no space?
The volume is 50,mL
